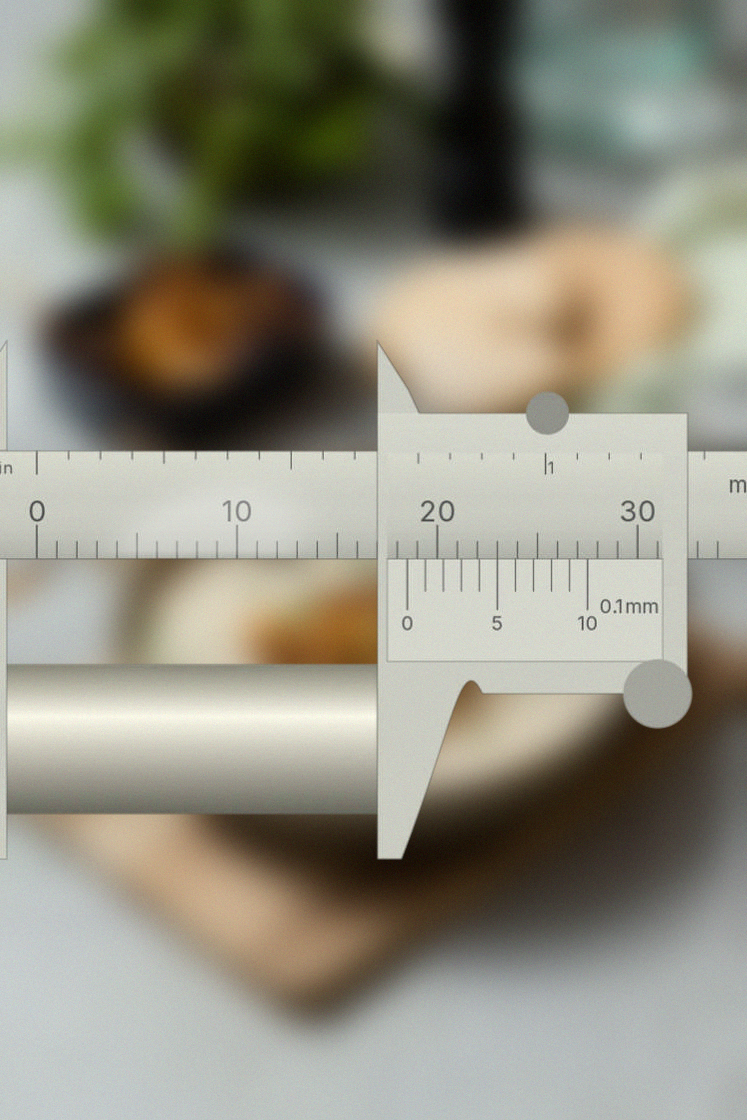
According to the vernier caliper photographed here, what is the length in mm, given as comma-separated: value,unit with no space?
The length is 18.5,mm
